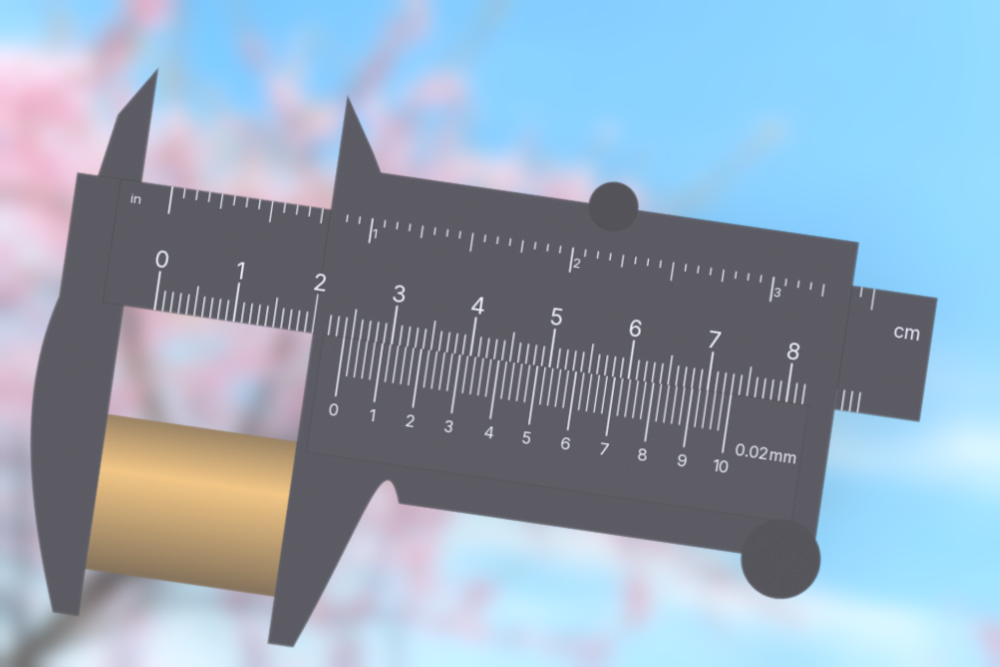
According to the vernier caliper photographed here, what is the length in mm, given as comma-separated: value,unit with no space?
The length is 24.0,mm
